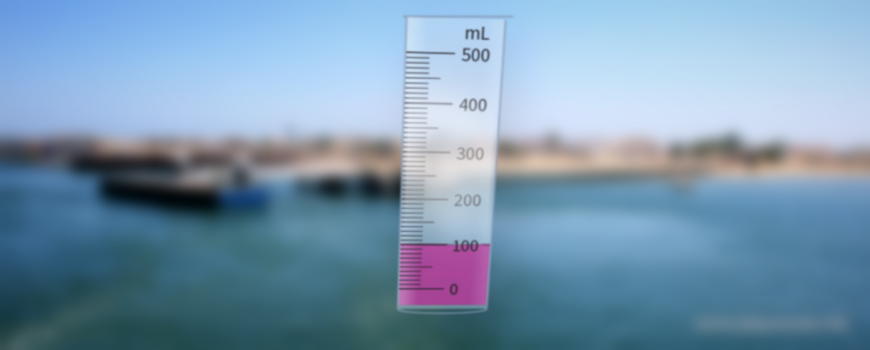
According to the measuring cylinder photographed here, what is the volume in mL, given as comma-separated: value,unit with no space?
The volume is 100,mL
